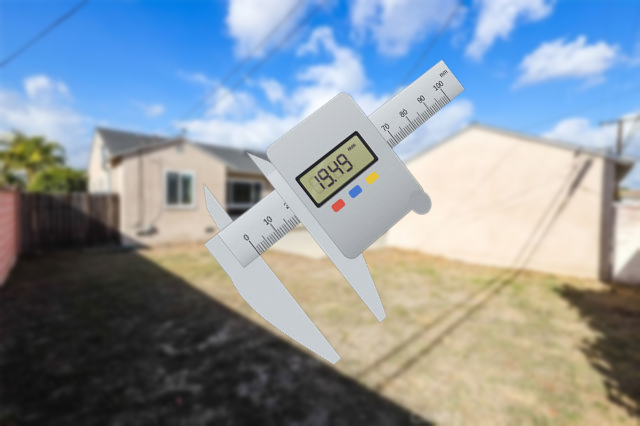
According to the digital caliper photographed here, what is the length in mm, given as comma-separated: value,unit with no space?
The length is 19.49,mm
